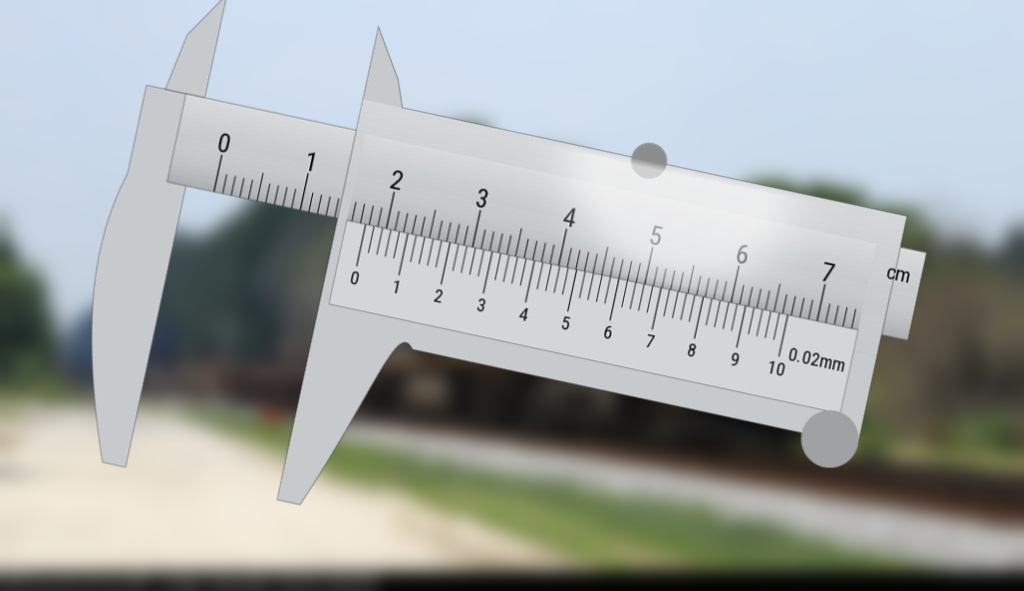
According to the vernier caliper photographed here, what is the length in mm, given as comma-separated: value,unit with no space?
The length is 17.6,mm
